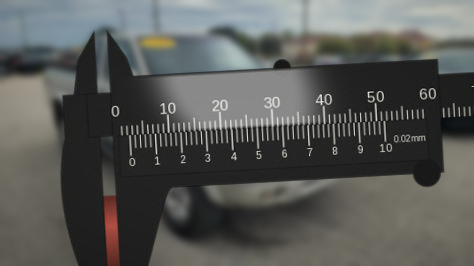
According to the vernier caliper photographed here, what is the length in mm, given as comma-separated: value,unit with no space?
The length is 2.5,mm
